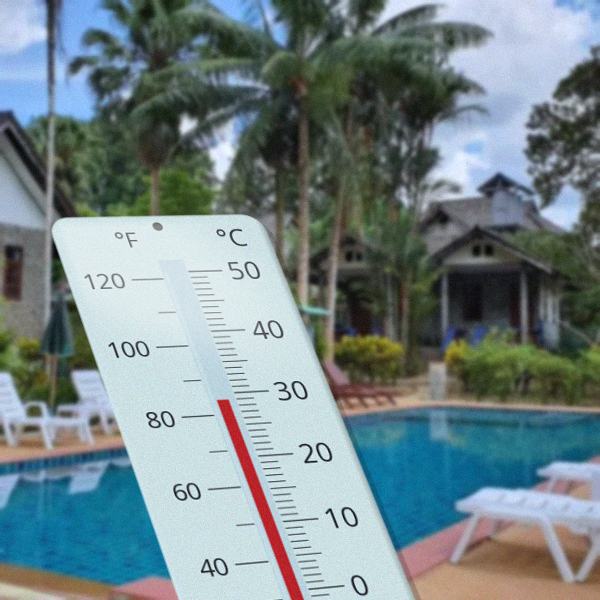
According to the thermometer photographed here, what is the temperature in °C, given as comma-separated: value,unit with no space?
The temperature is 29,°C
